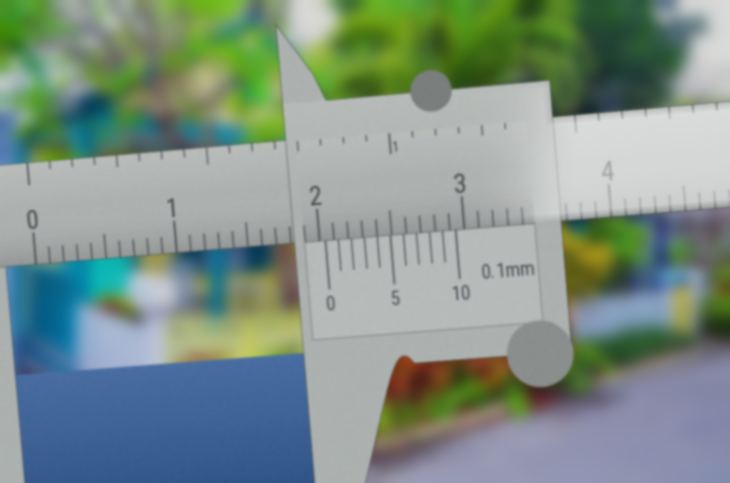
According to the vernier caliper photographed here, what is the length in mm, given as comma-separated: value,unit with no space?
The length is 20.4,mm
